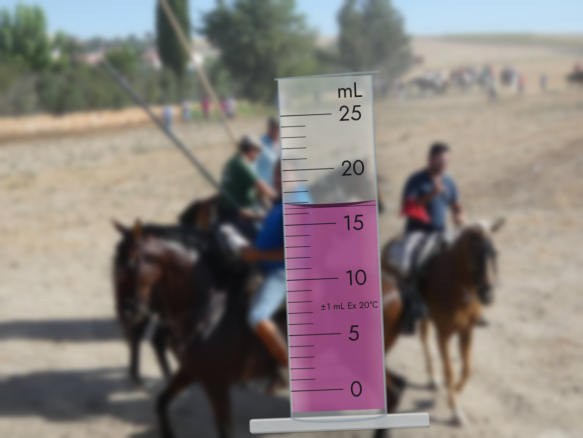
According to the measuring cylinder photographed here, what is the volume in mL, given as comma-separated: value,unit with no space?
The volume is 16.5,mL
